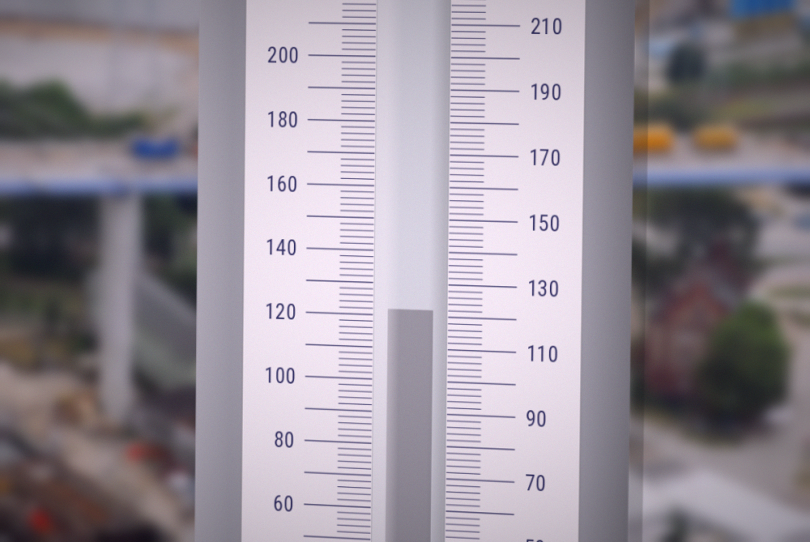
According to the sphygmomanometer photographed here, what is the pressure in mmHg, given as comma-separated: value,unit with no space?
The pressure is 122,mmHg
